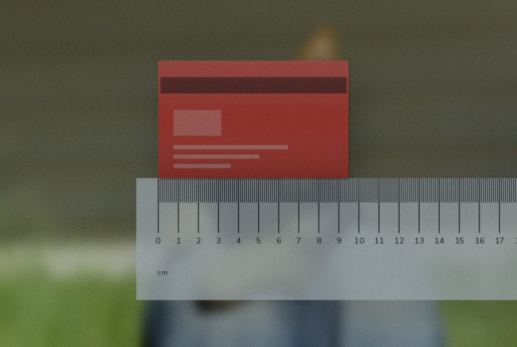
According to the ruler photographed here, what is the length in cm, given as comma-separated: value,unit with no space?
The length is 9.5,cm
